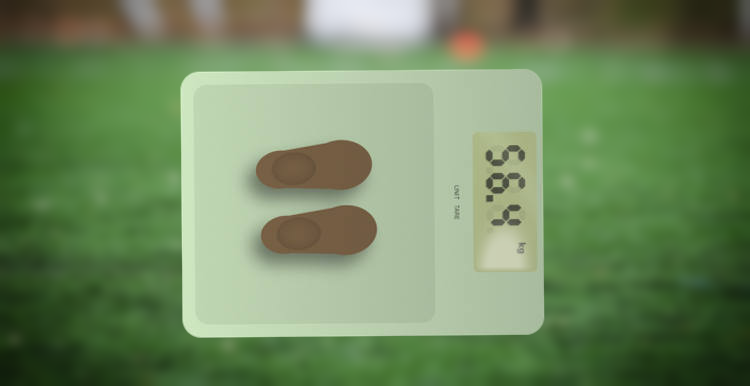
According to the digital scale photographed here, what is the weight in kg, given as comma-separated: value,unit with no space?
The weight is 56.4,kg
